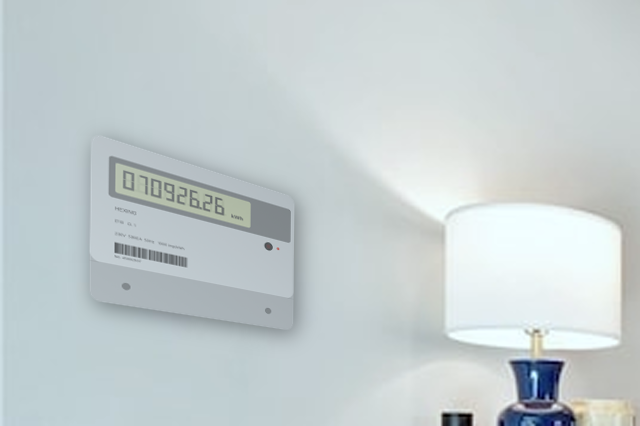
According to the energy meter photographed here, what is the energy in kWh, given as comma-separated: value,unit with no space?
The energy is 70926.26,kWh
